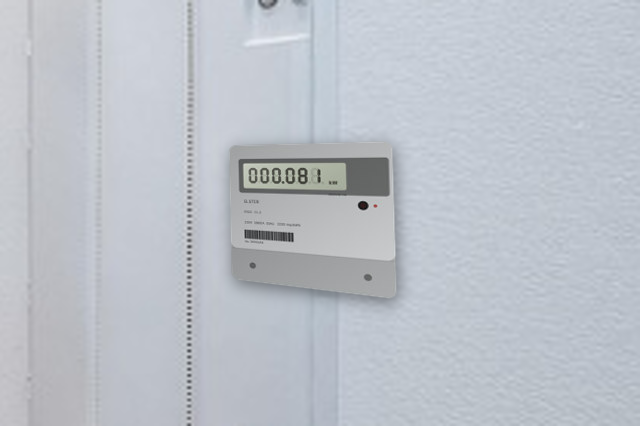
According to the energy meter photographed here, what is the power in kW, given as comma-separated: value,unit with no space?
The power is 0.081,kW
